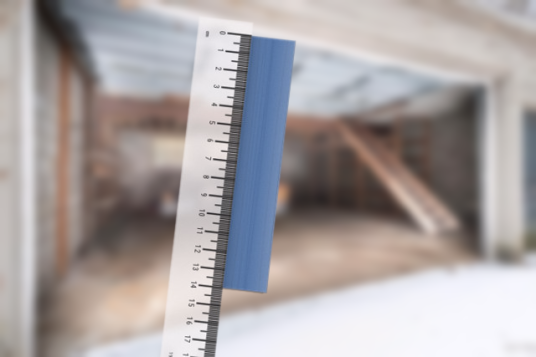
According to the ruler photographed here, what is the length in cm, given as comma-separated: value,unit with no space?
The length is 14,cm
